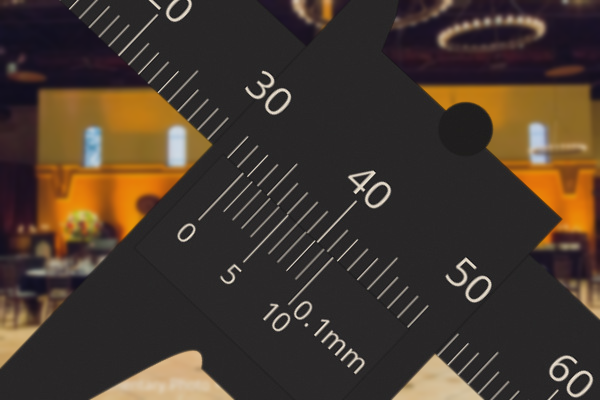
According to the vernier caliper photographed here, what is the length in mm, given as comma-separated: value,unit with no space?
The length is 32.6,mm
